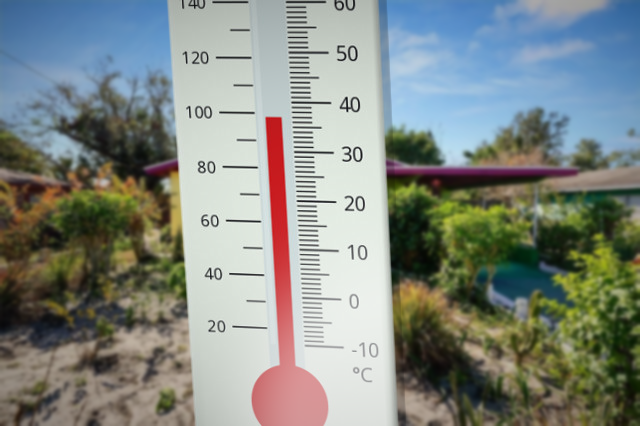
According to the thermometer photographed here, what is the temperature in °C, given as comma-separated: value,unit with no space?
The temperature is 37,°C
